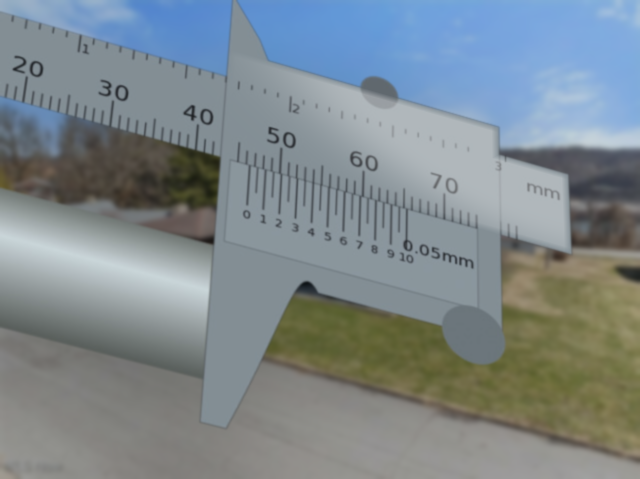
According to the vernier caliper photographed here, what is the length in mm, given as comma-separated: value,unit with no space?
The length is 46.4,mm
